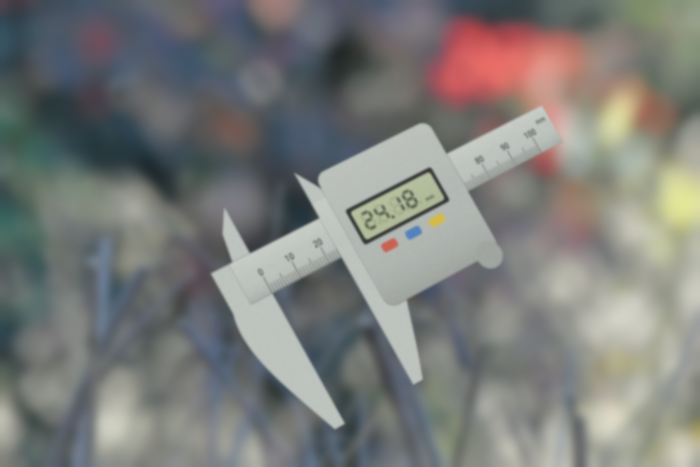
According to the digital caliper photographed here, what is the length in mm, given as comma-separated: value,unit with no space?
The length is 24.18,mm
